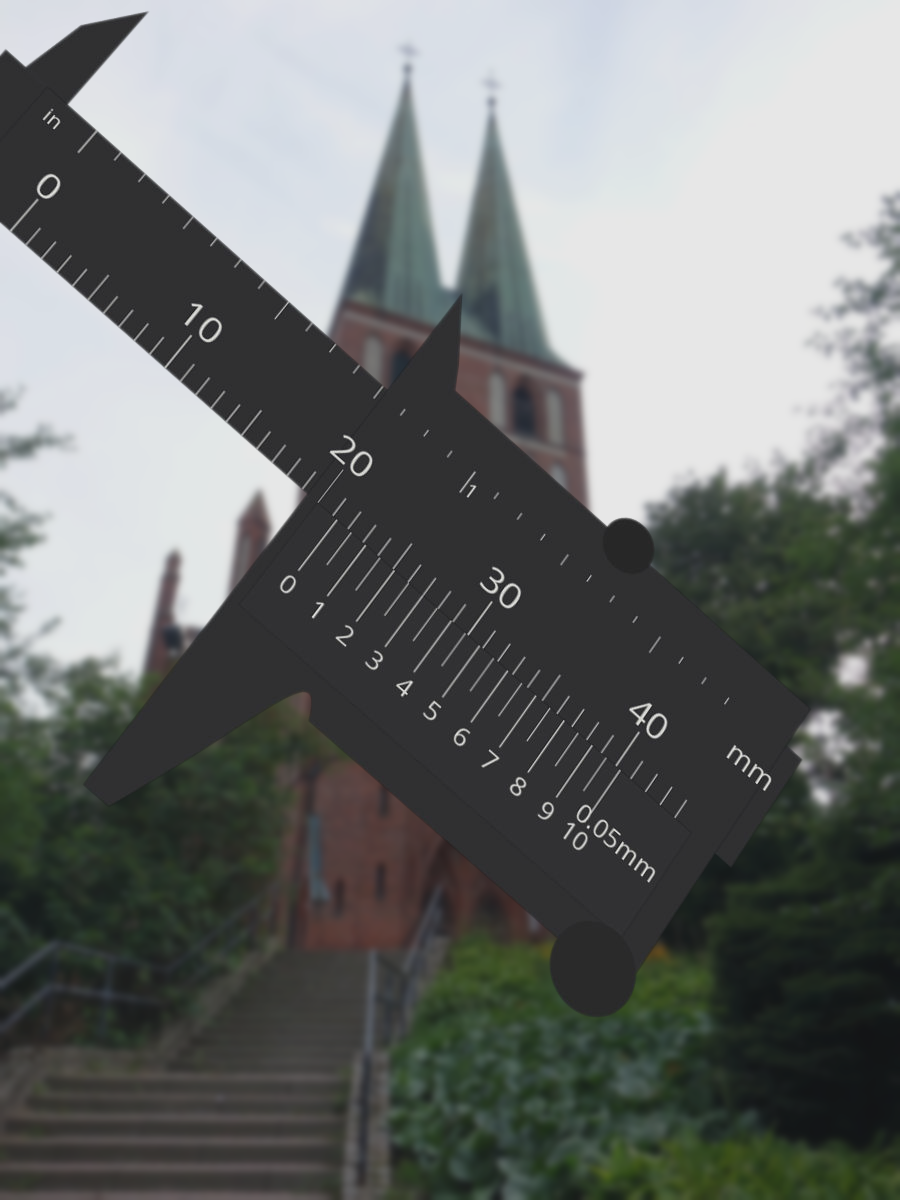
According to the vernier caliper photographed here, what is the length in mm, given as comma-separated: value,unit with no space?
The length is 21.3,mm
